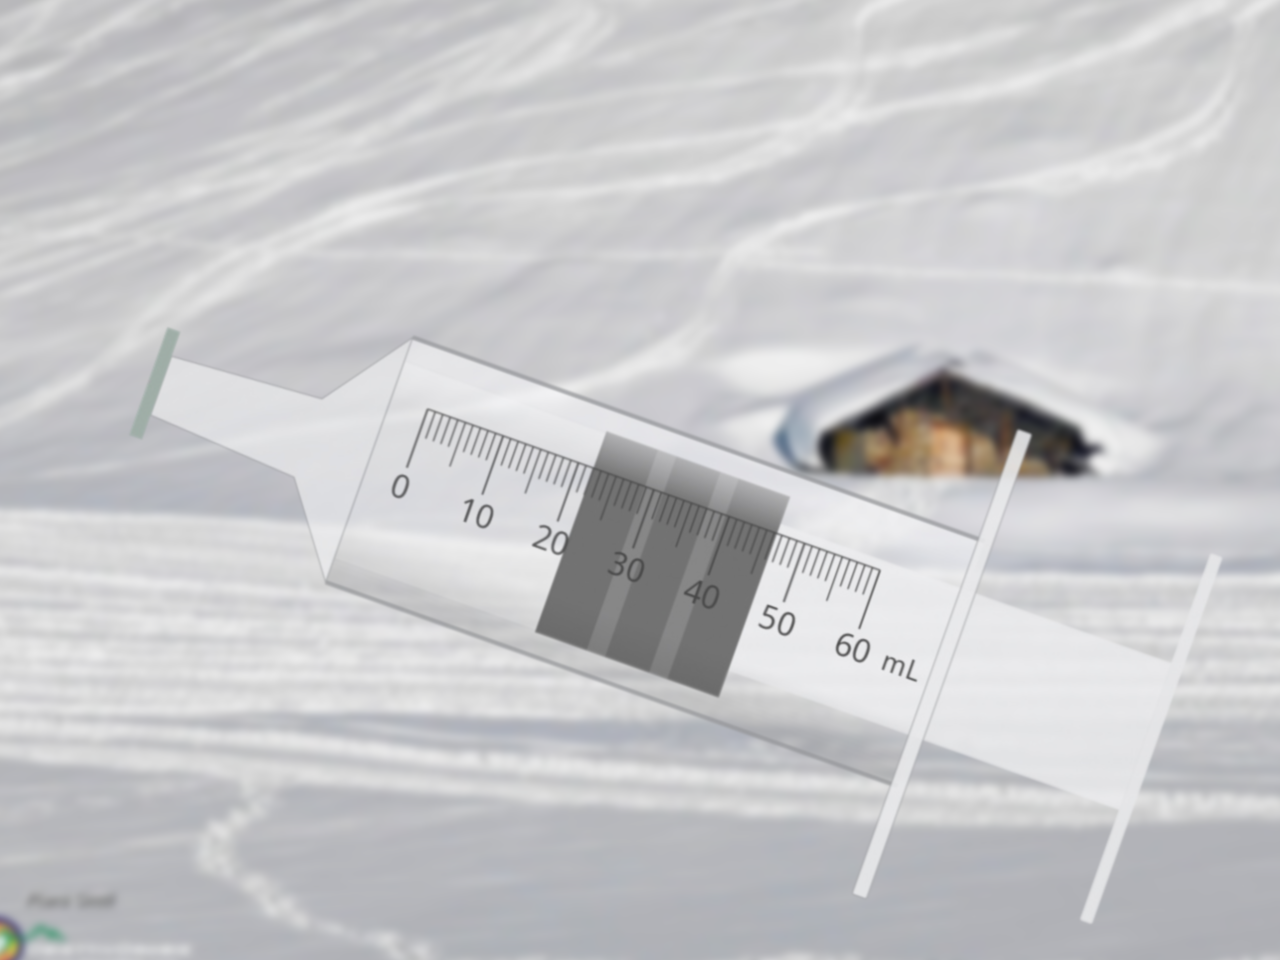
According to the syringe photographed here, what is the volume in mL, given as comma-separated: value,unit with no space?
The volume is 22,mL
